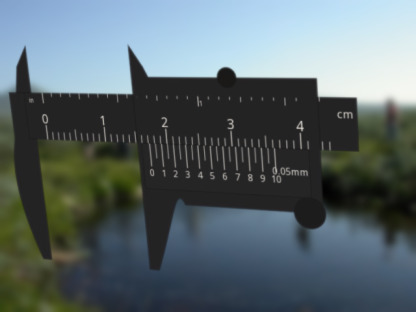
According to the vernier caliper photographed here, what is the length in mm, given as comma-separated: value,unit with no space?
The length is 17.2,mm
